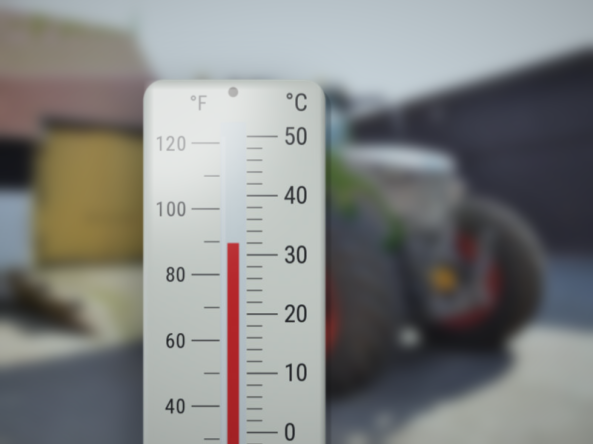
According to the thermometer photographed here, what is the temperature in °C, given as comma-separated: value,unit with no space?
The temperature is 32,°C
